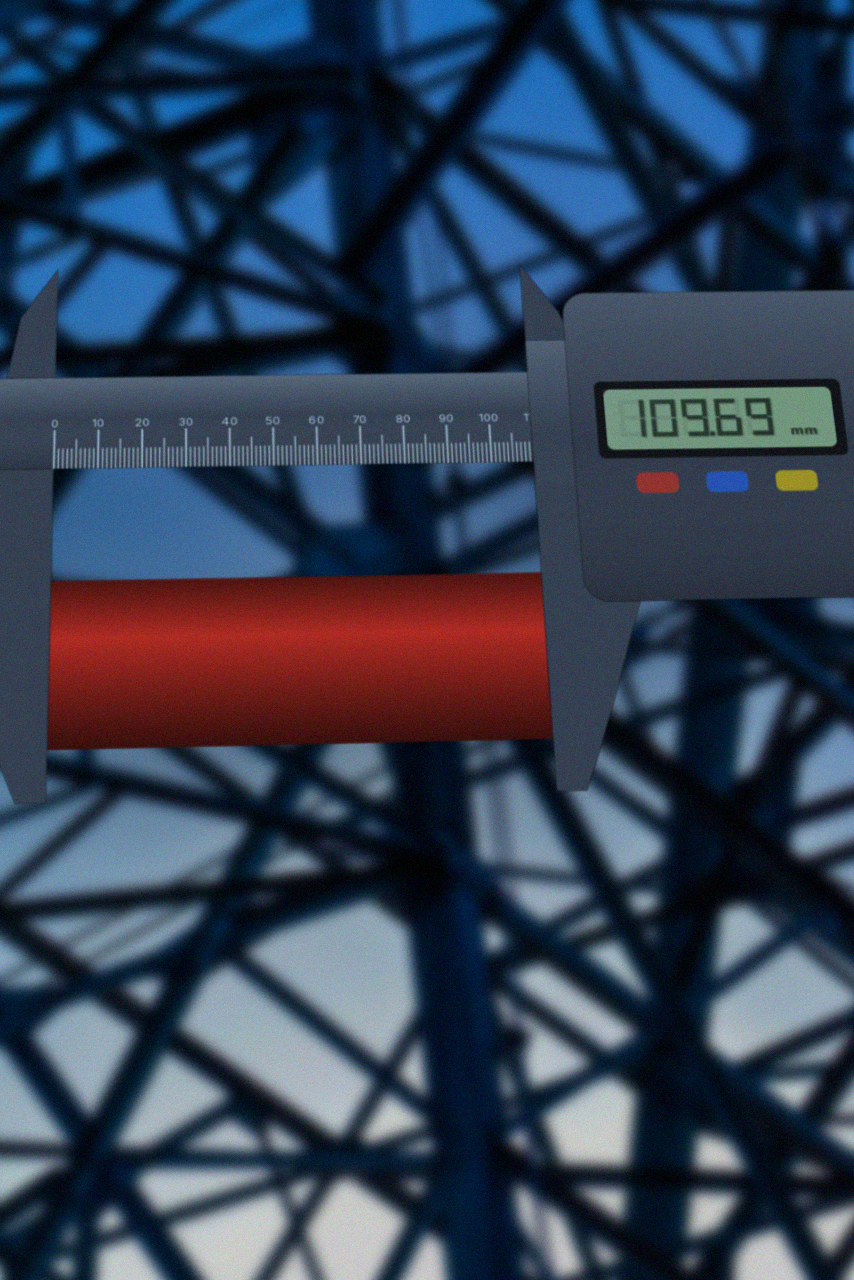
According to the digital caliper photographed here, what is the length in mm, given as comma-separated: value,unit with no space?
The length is 109.69,mm
